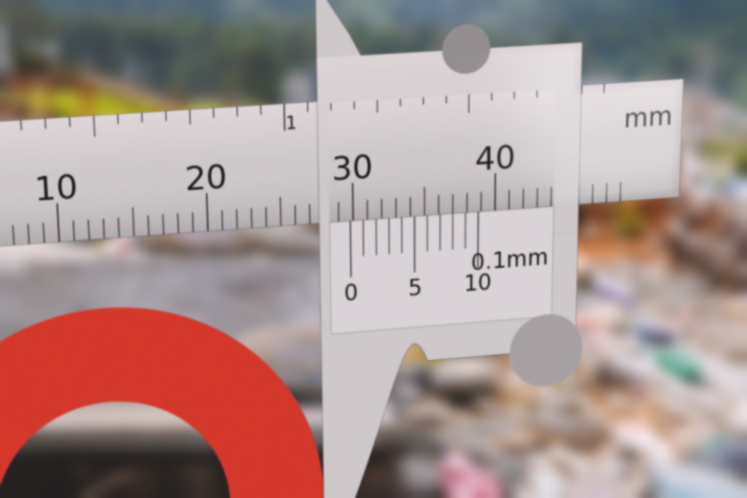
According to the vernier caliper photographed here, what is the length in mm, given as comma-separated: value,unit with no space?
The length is 29.8,mm
